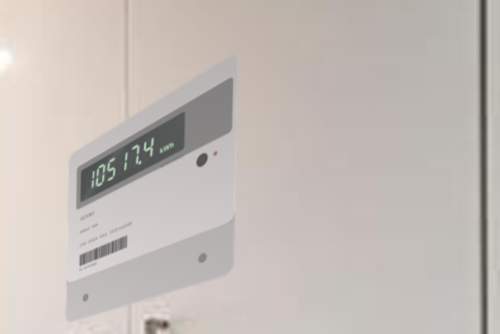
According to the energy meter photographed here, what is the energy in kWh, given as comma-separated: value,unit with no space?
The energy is 10517.4,kWh
